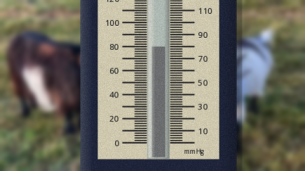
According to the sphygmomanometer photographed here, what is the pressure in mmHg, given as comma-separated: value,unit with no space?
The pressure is 80,mmHg
